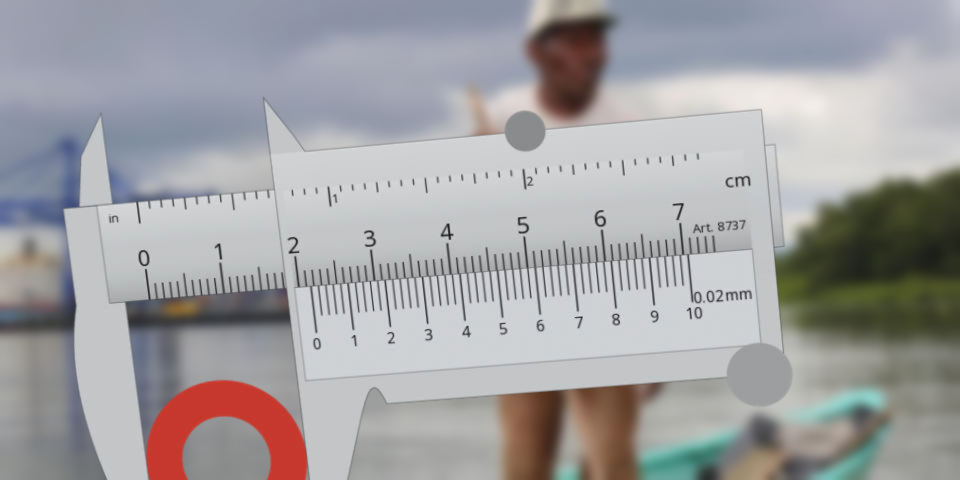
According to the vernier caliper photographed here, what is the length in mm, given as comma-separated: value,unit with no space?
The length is 21.6,mm
